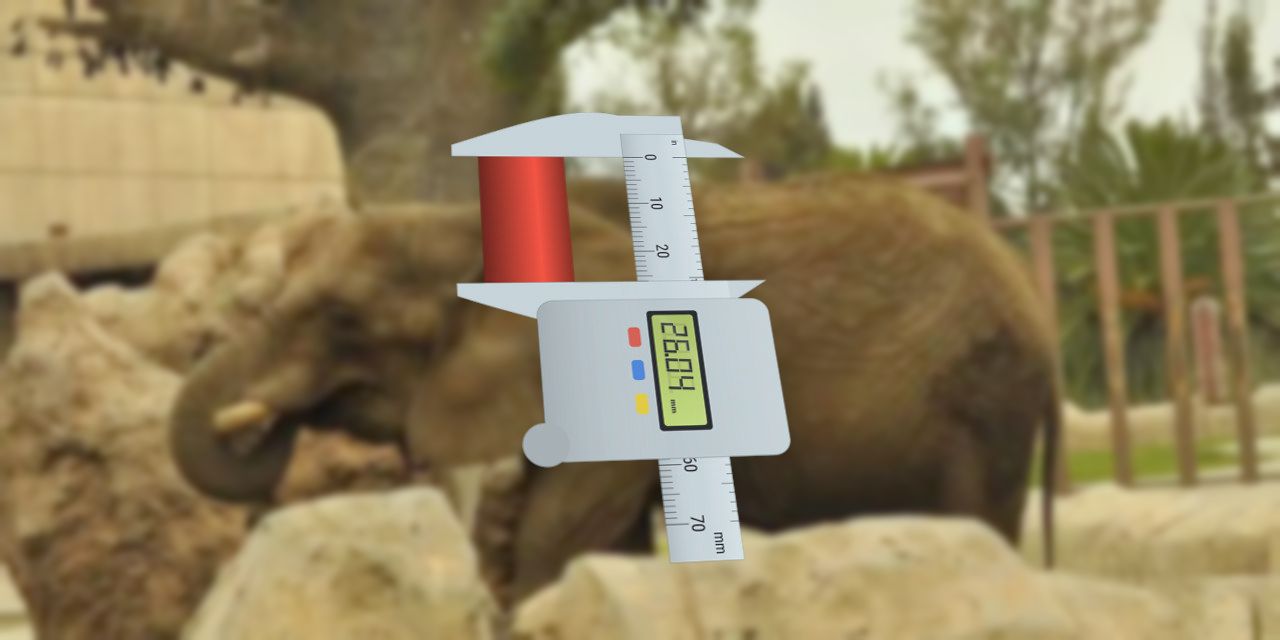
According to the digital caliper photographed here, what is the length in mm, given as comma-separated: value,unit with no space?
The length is 26.04,mm
